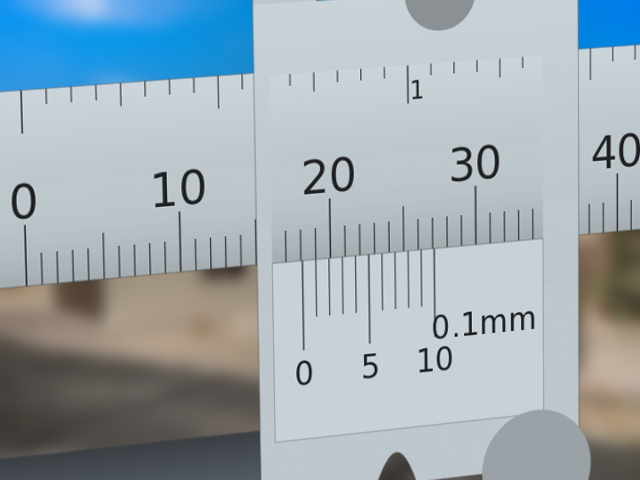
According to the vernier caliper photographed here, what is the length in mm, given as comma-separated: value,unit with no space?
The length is 18.1,mm
